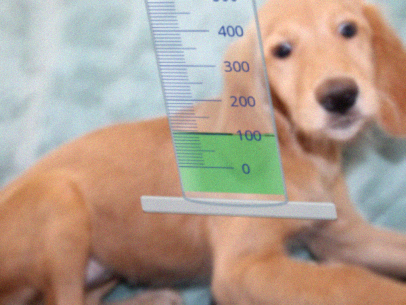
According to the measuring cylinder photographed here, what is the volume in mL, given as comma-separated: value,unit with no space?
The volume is 100,mL
